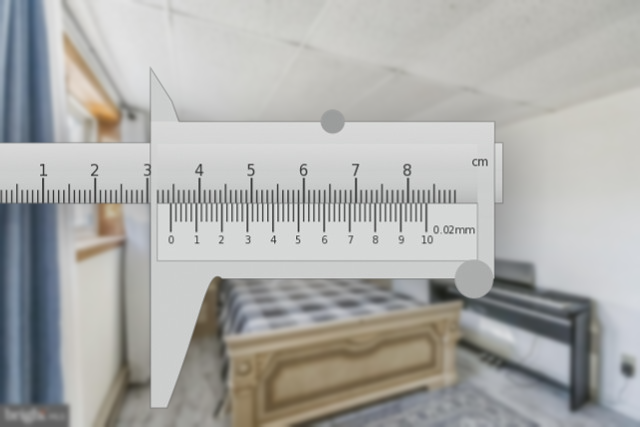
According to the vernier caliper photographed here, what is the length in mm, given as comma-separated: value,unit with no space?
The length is 34.5,mm
